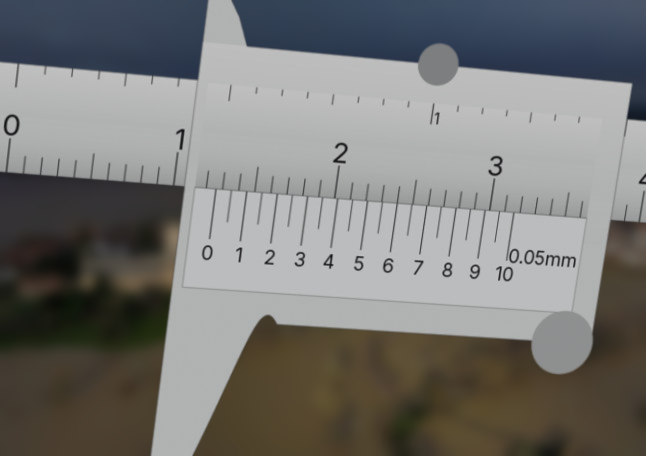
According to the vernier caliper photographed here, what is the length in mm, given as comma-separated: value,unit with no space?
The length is 12.6,mm
